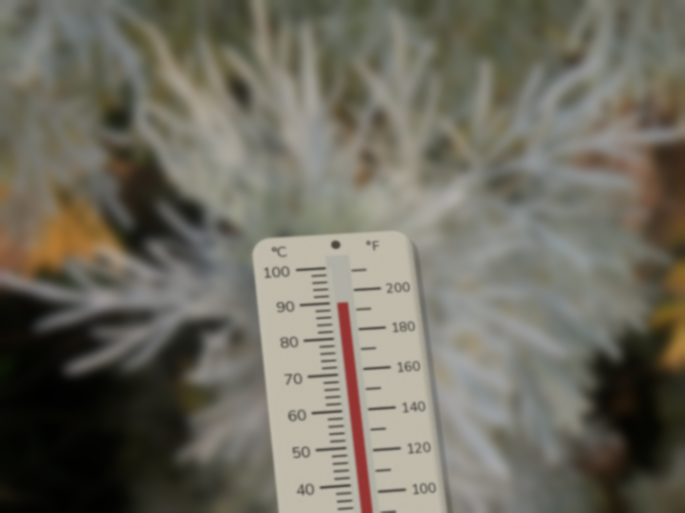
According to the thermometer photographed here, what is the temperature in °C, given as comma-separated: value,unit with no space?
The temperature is 90,°C
